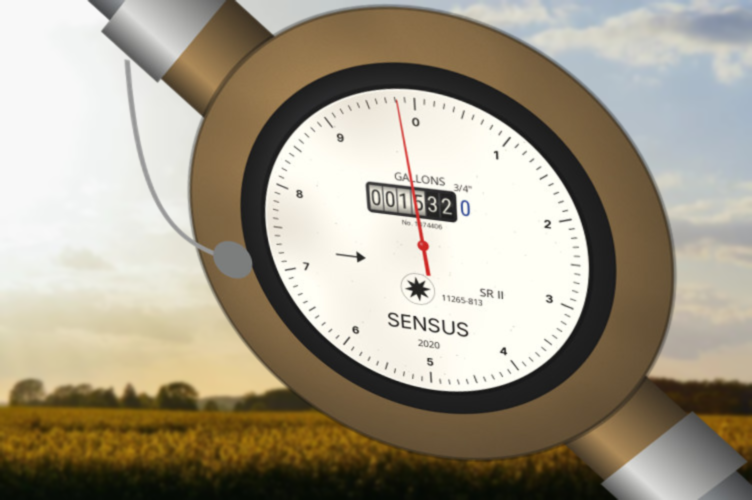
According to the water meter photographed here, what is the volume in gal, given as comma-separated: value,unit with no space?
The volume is 15319.8,gal
